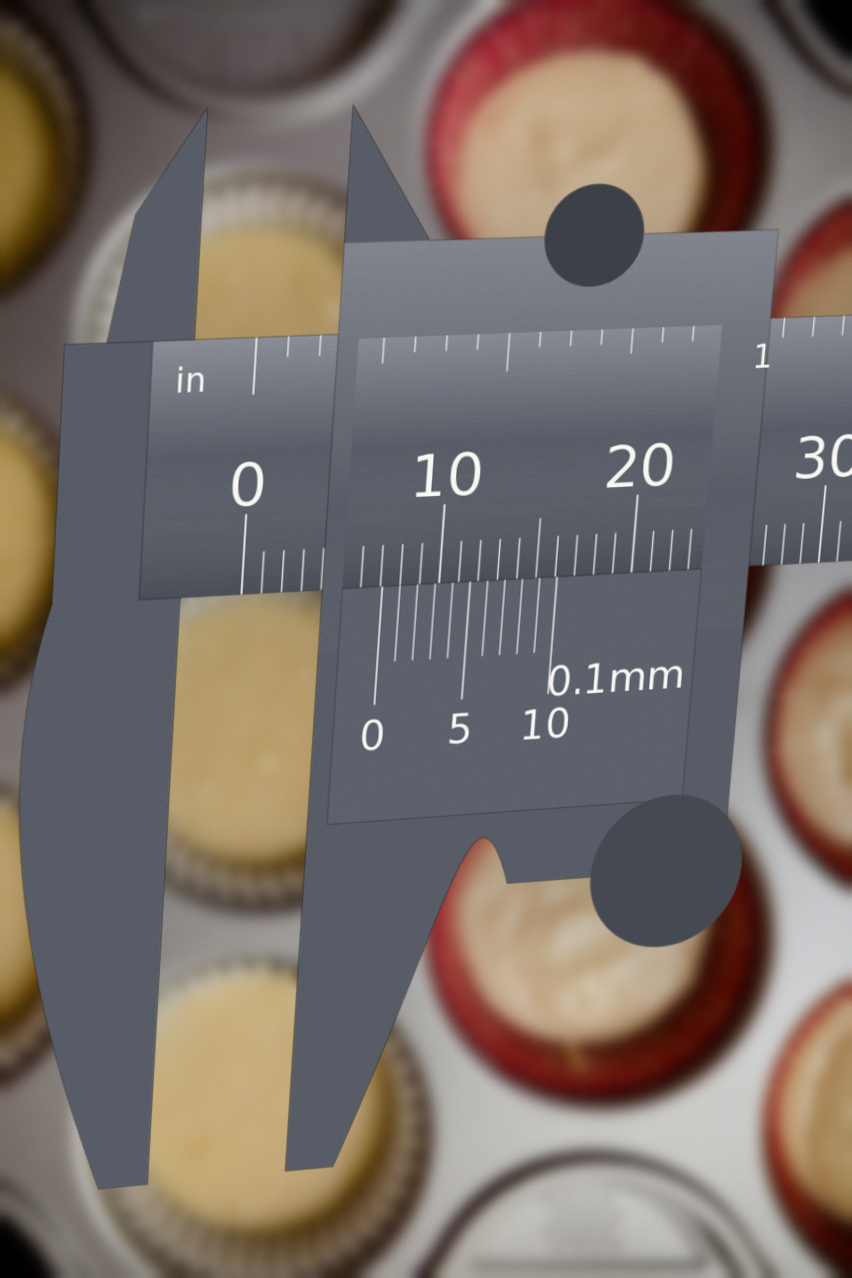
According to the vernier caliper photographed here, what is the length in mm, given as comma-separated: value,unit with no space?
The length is 7.1,mm
